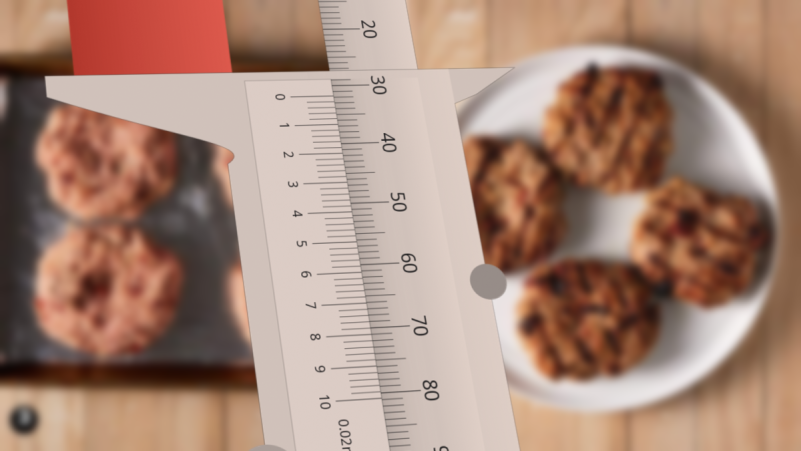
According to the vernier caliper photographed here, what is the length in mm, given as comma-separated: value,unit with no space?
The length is 31.8,mm
